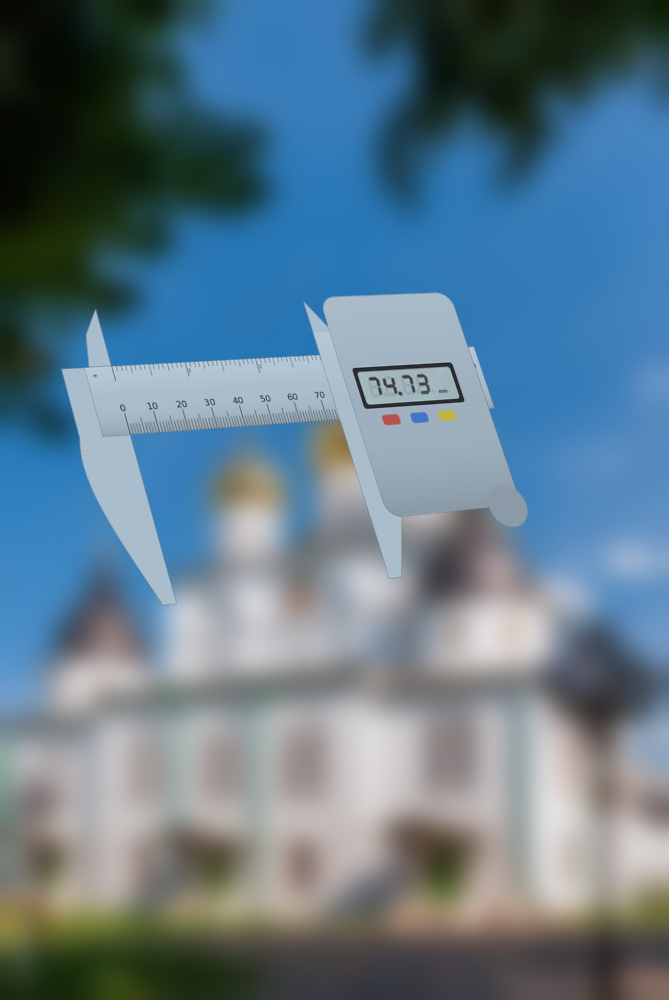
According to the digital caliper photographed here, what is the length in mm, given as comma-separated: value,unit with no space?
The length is 74.73,mm
